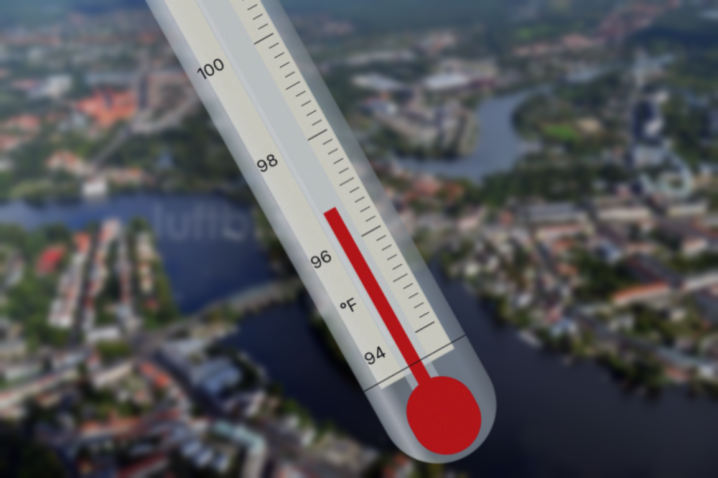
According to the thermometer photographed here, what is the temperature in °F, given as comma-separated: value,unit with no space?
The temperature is 96.7,°F
